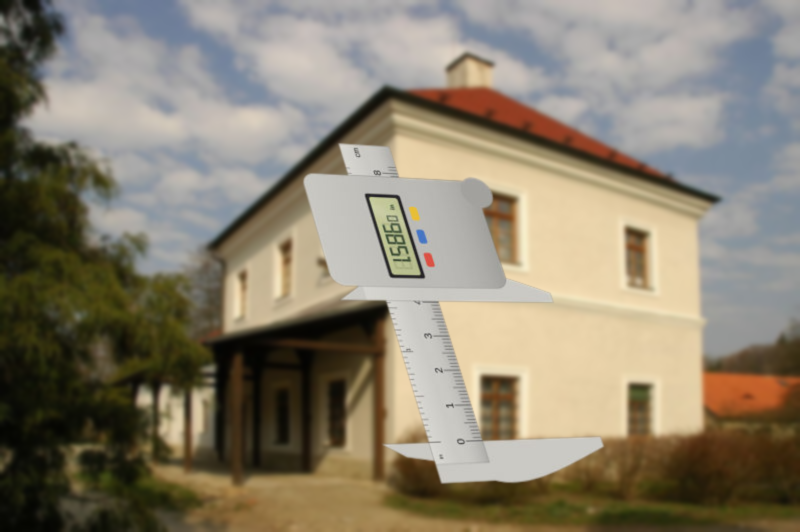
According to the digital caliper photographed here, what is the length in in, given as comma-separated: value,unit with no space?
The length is 1.5860,in
